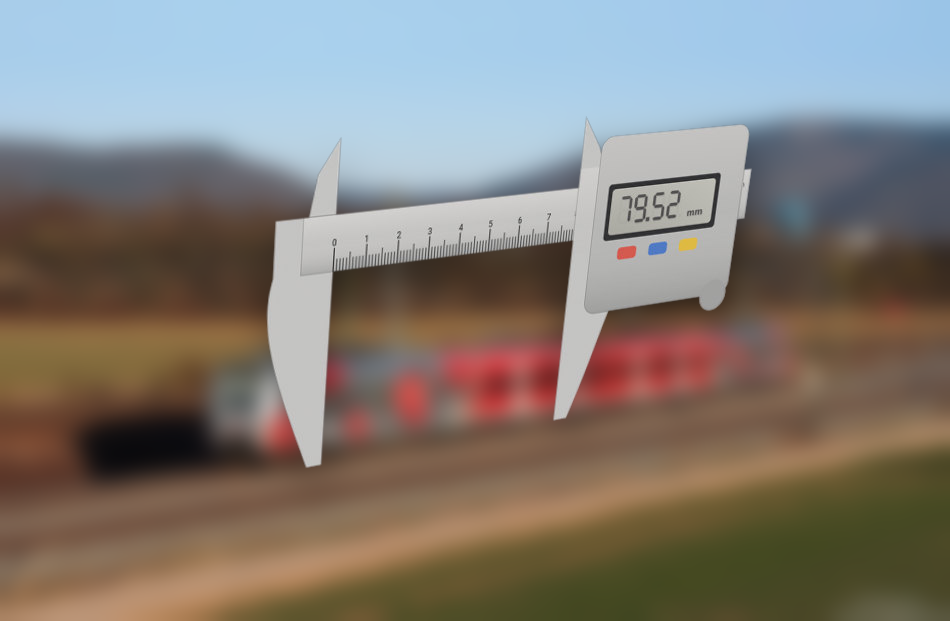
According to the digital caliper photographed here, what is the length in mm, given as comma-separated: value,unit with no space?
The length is 79.52,mm
